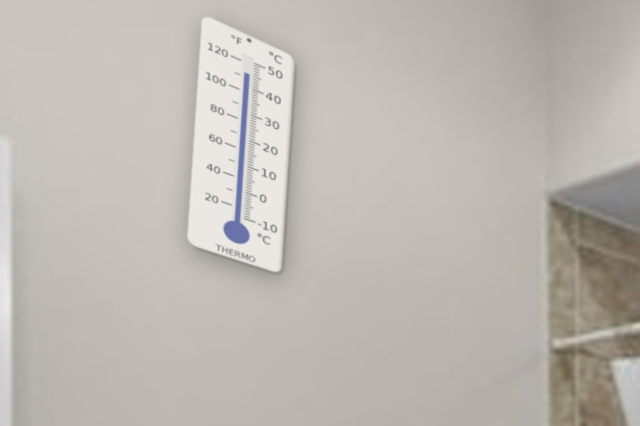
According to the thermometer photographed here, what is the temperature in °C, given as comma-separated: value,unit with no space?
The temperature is 45,°C
